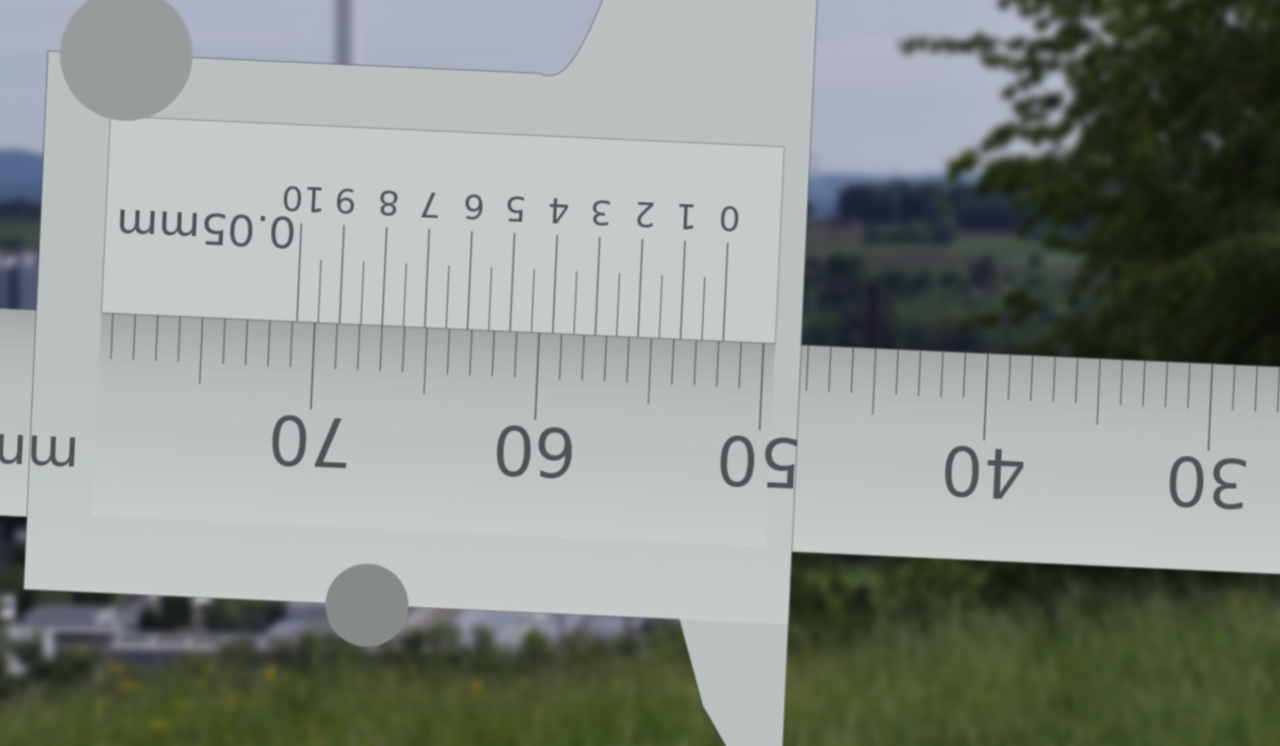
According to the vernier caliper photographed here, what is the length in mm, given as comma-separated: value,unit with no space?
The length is 51.8,mm
